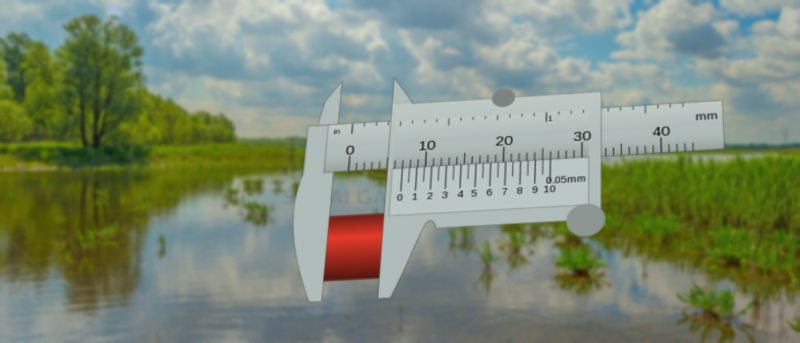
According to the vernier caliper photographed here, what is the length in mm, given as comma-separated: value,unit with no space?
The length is 7.0,mm
